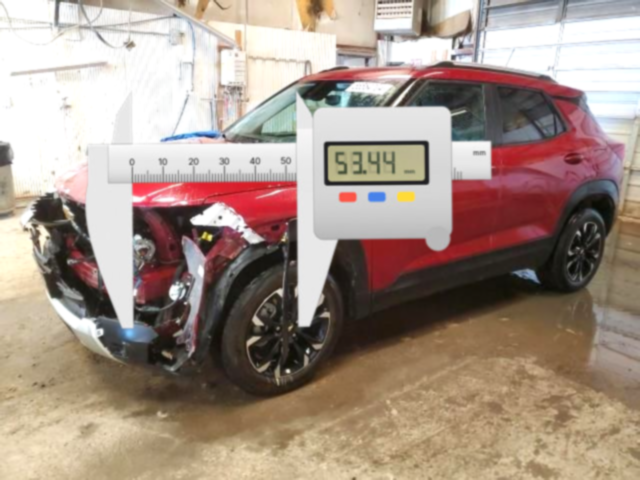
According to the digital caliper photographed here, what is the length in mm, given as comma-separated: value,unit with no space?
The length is 53.44,mm
